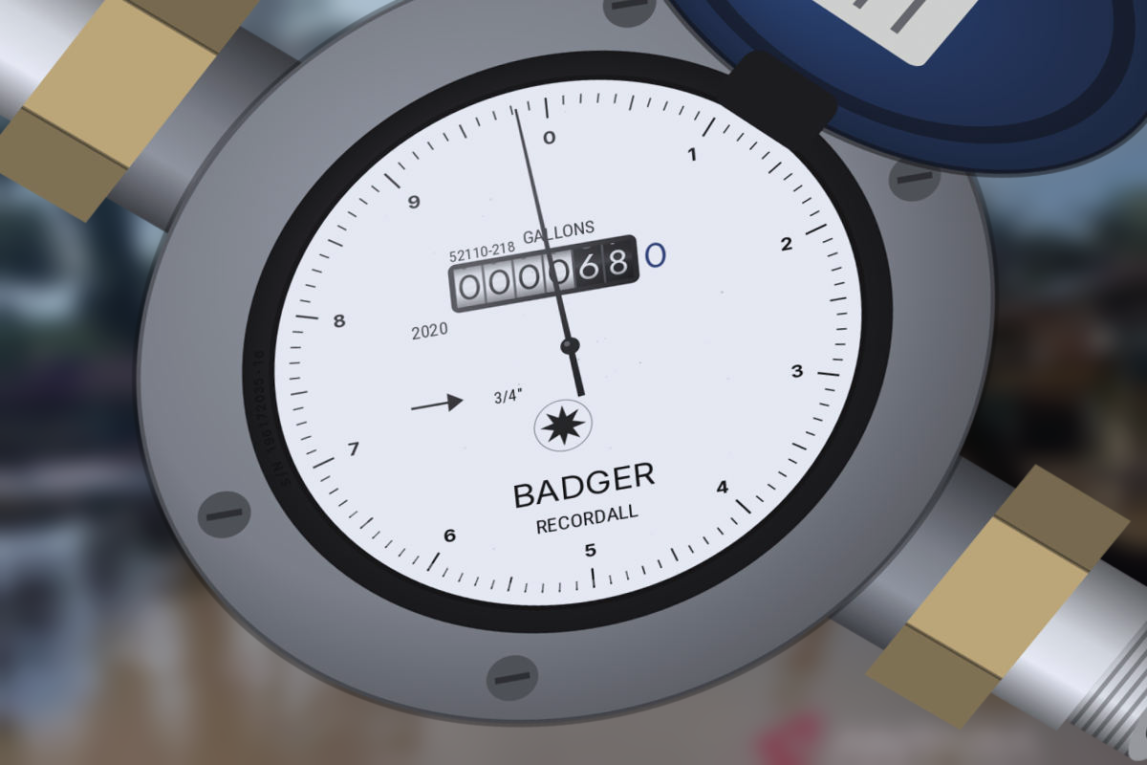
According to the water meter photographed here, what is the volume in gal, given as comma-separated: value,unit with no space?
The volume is 679.8,gal
